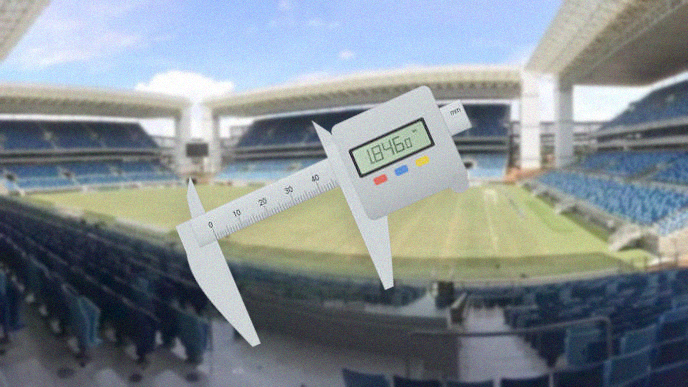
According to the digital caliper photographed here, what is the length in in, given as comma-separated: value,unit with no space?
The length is 1.8460,in
